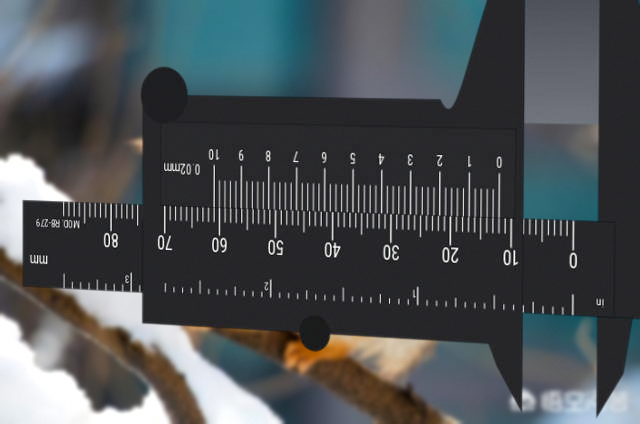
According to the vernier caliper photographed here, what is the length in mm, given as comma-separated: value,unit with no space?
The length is 12.0,mm
